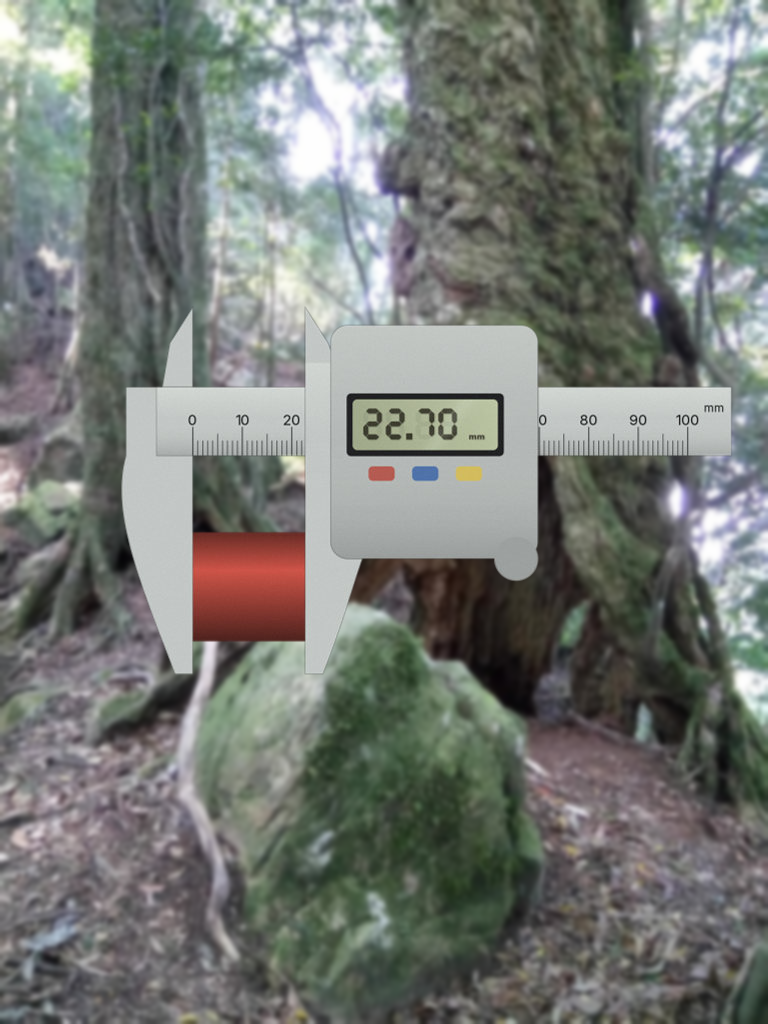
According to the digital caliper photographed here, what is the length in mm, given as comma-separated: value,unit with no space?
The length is 22.70,mm
